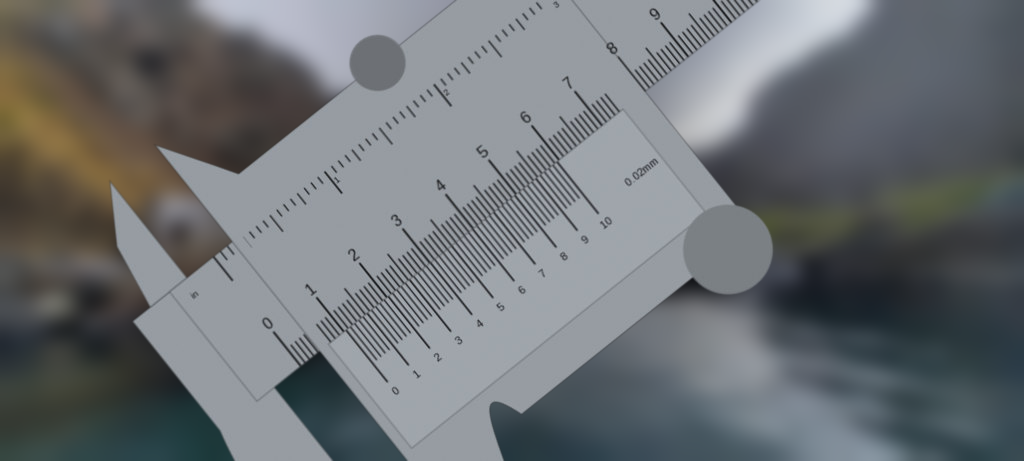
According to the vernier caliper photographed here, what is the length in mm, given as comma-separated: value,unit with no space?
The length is 10.5,mm
